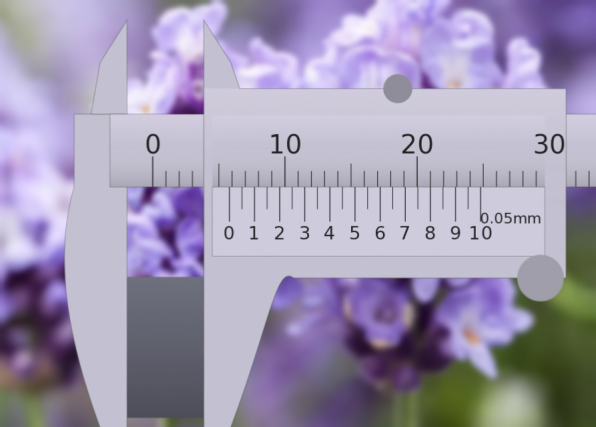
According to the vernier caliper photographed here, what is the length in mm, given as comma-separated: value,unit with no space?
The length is 5.8,mm
